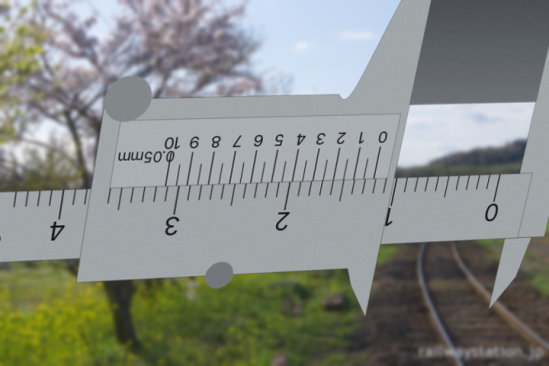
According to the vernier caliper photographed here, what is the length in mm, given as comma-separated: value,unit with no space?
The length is 12.2,mm
